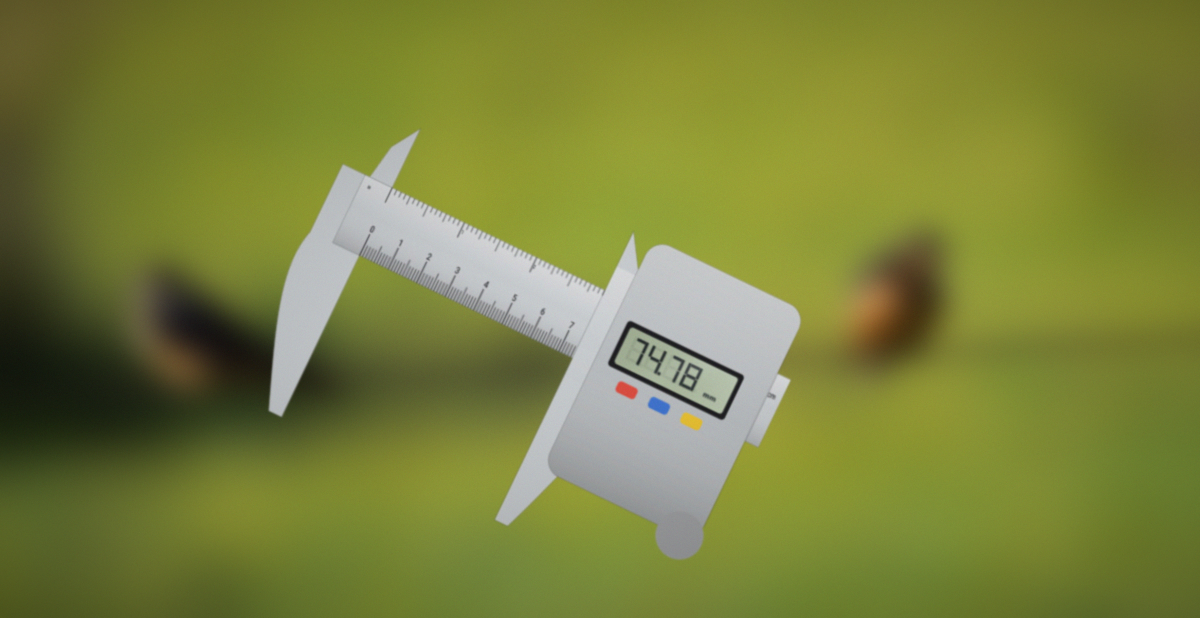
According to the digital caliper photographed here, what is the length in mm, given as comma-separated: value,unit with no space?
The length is 74.78,mm
